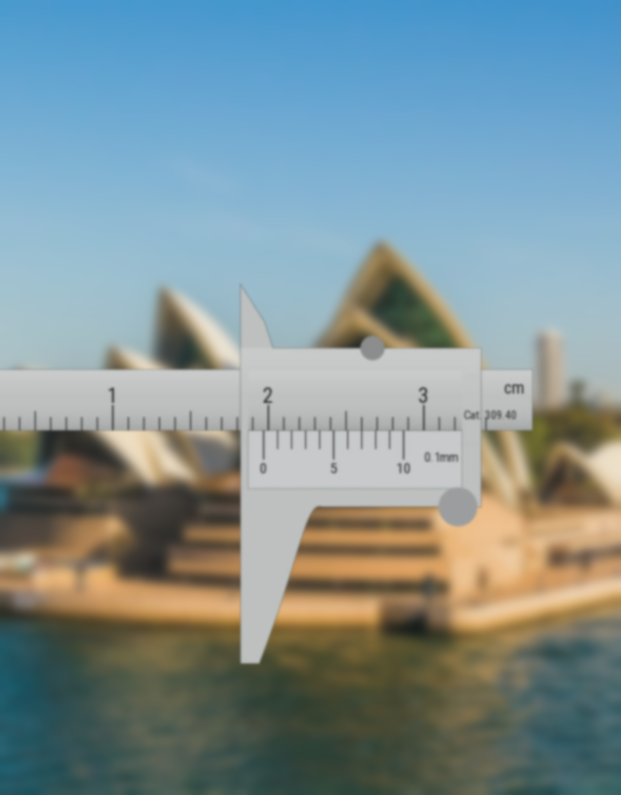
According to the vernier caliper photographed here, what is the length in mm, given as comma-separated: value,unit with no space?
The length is 19.7,mm
